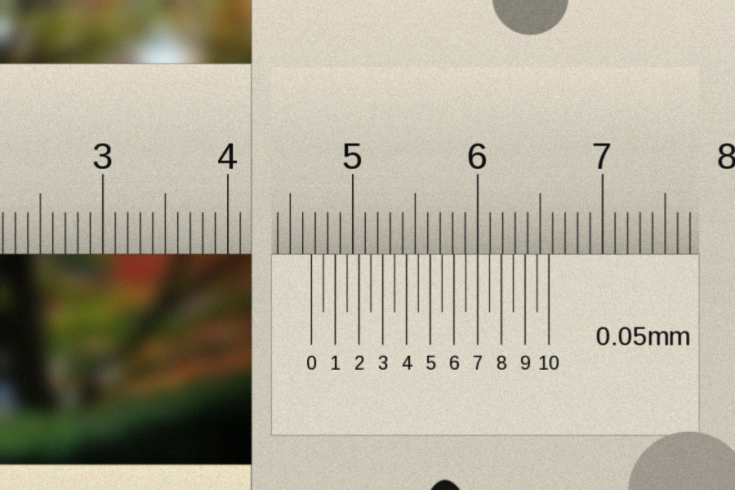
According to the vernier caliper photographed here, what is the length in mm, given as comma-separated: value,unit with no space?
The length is 46.7,mm
